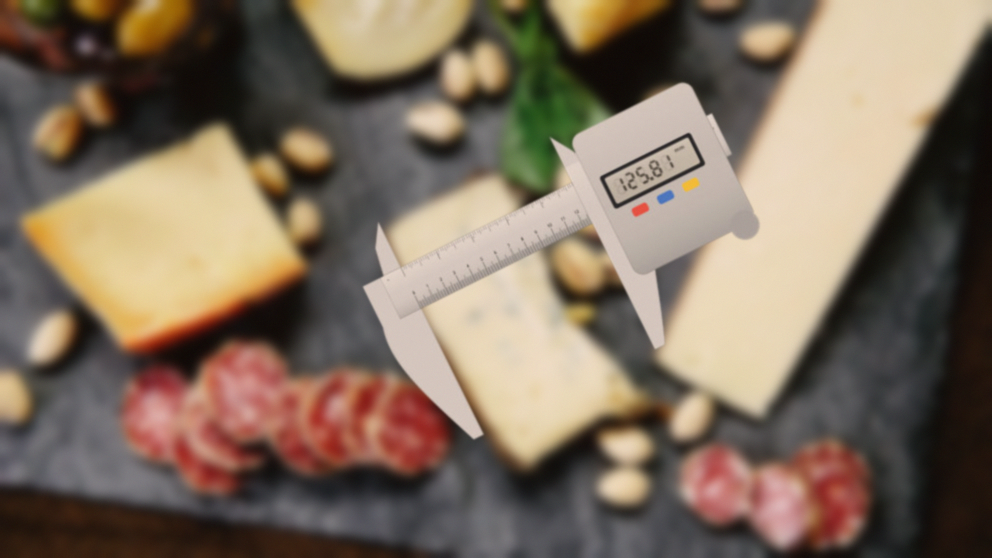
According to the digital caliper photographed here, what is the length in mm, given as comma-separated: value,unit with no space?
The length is 125.81,mm
